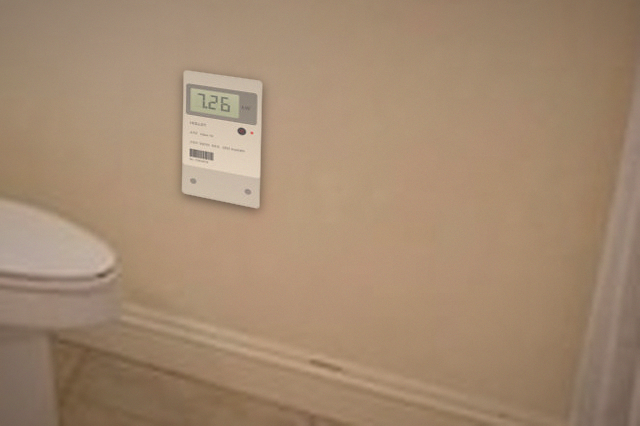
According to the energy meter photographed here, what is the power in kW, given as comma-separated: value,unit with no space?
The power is 7.26,kW
